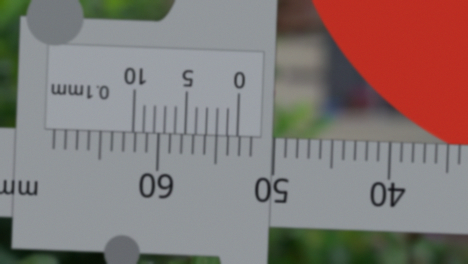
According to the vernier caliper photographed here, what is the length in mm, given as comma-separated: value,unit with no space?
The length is 53.2,mm
